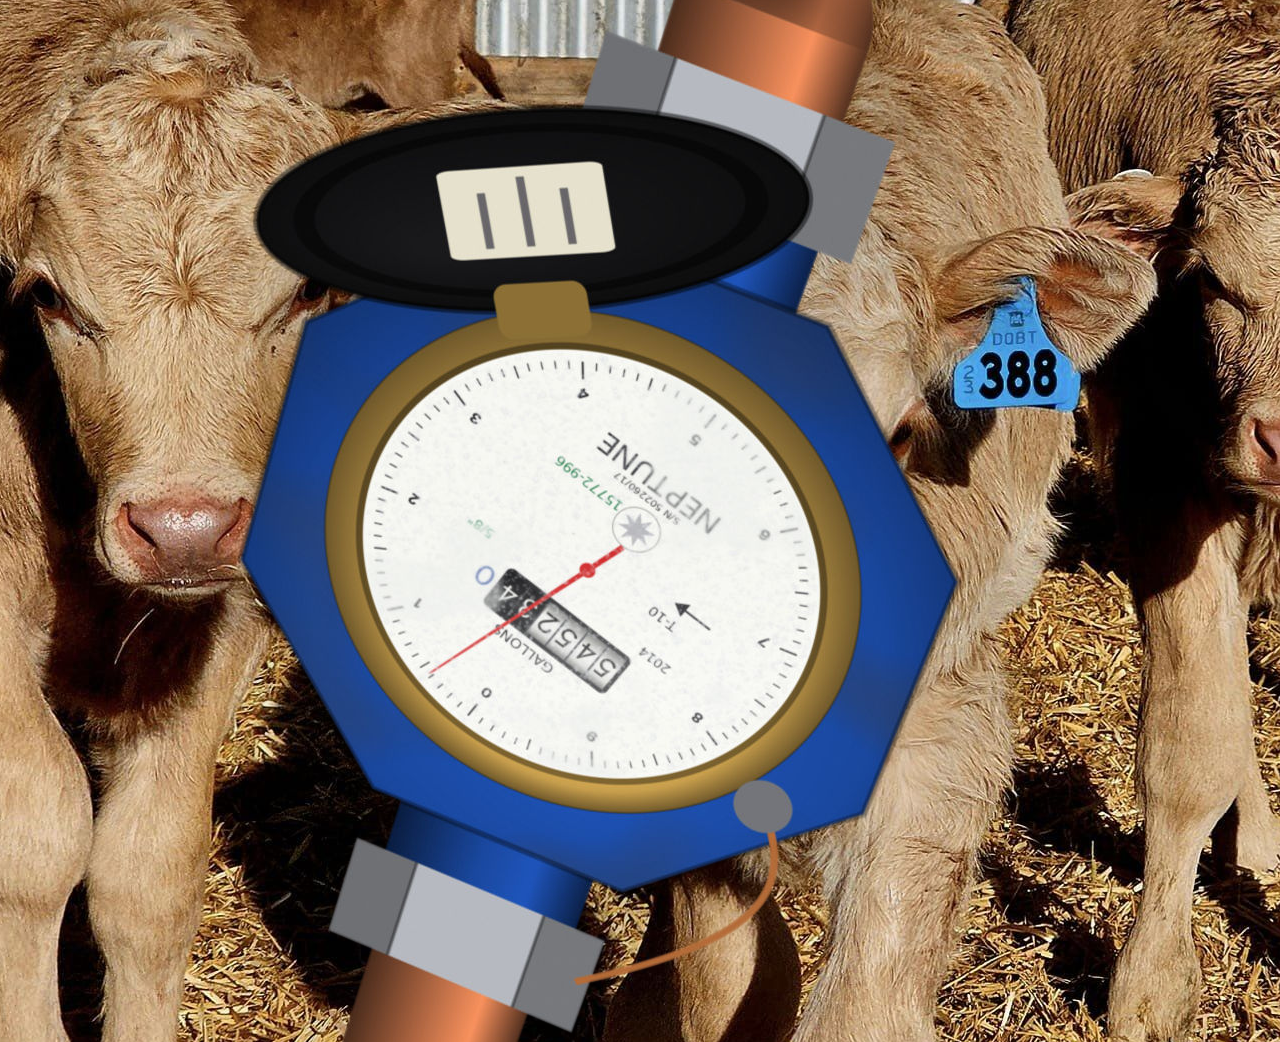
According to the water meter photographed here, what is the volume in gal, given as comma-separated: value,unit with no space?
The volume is 5452340.4,gal
